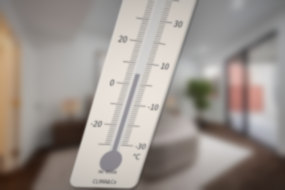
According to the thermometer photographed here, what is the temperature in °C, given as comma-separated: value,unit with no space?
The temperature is 5,°C
